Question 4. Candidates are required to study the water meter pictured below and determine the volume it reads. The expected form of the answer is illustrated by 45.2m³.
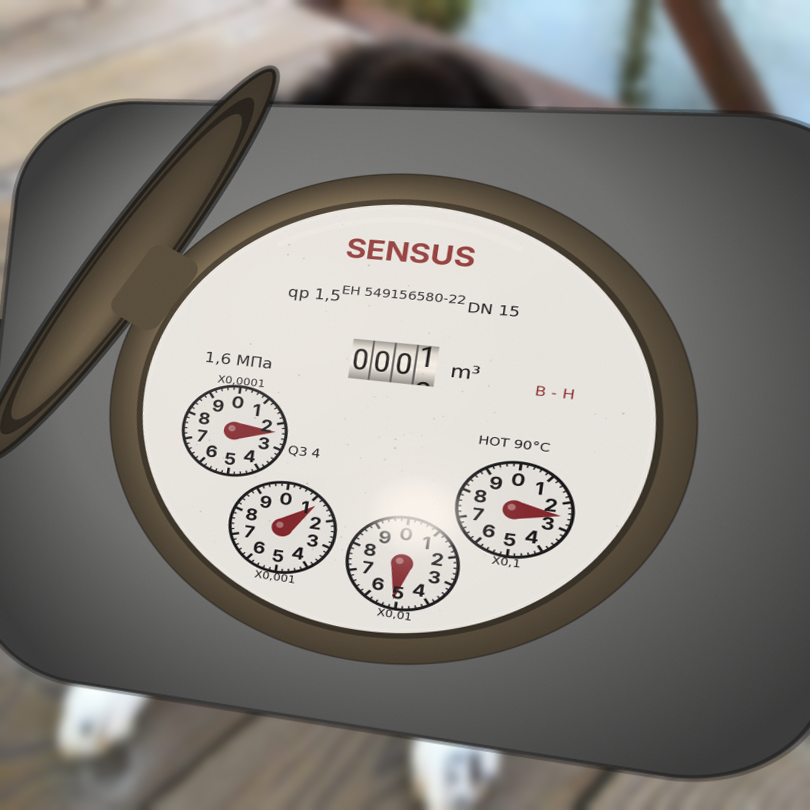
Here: 1.2512m³
